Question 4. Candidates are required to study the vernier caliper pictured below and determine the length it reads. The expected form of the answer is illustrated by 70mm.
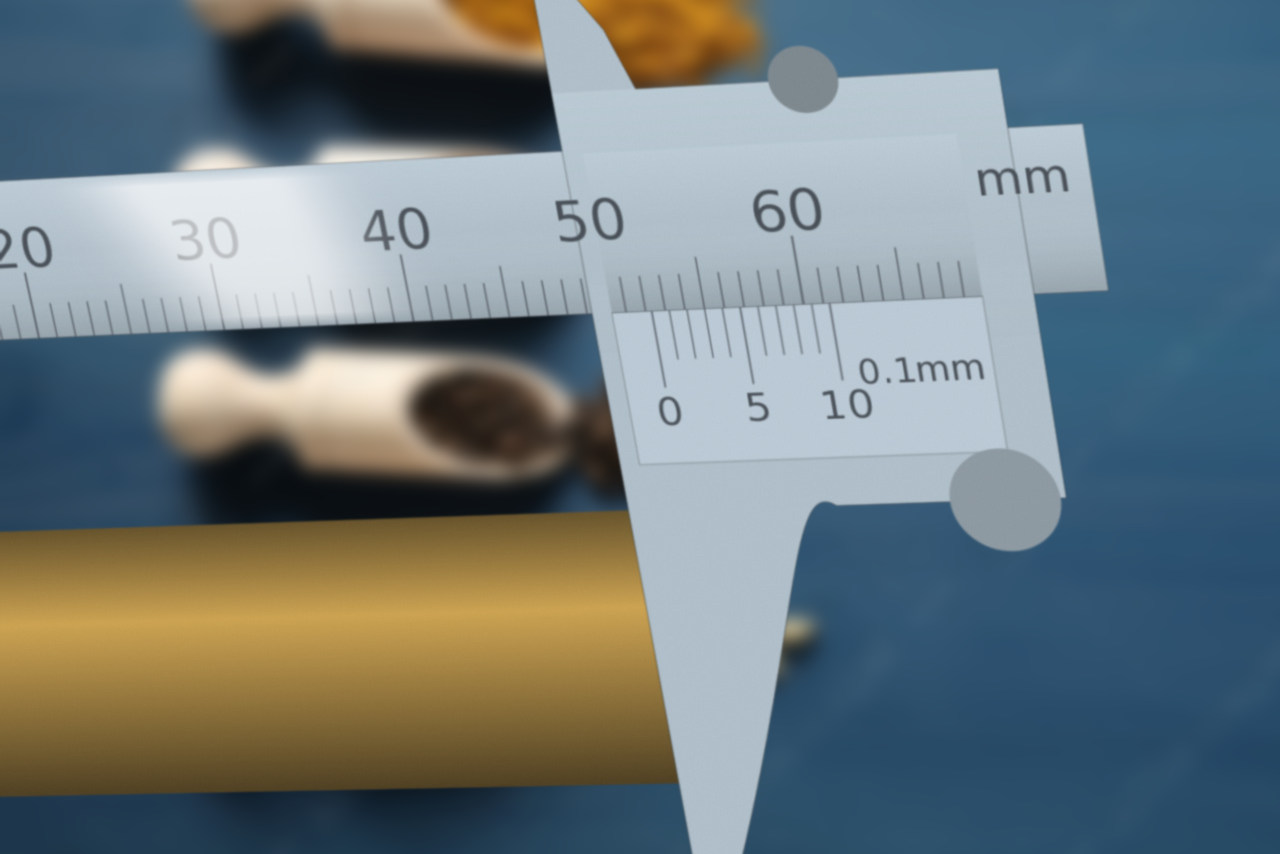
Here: 52.3mm
